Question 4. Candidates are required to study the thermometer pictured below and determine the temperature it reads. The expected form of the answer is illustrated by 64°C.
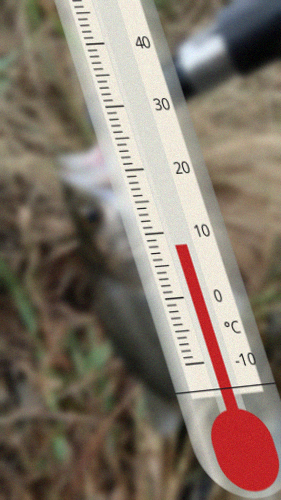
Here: 8°C
